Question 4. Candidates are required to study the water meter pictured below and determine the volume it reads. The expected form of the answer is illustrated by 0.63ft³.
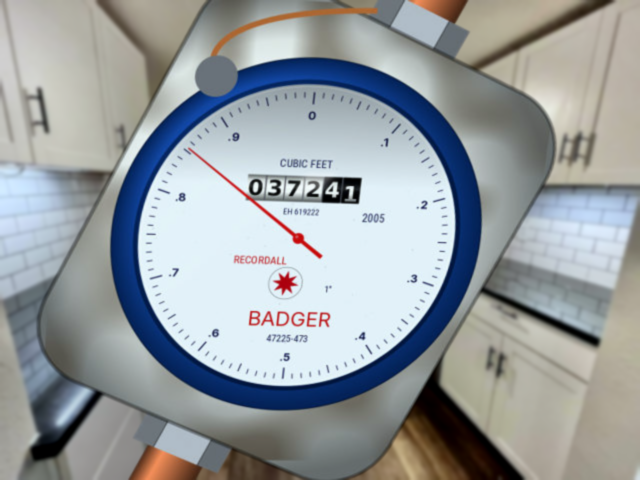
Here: 37240.85ft³
